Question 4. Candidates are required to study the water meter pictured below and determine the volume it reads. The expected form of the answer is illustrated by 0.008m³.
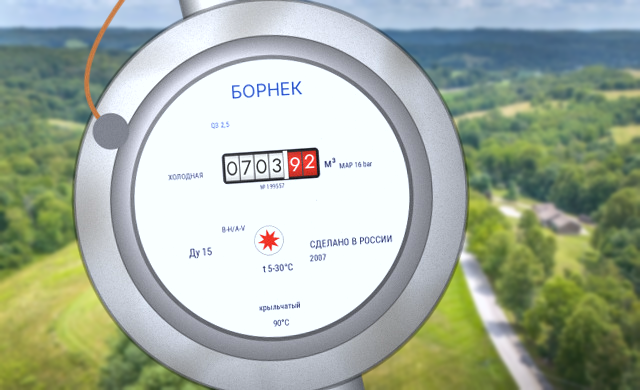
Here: 703.92m³
